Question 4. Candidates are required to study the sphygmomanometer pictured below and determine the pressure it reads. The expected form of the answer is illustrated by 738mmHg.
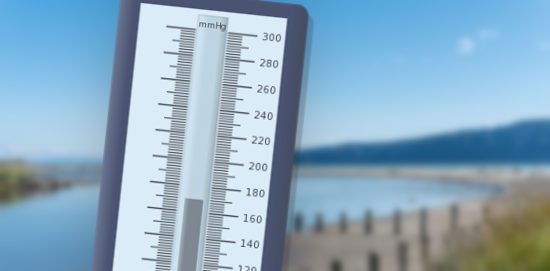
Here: 170mmHg
